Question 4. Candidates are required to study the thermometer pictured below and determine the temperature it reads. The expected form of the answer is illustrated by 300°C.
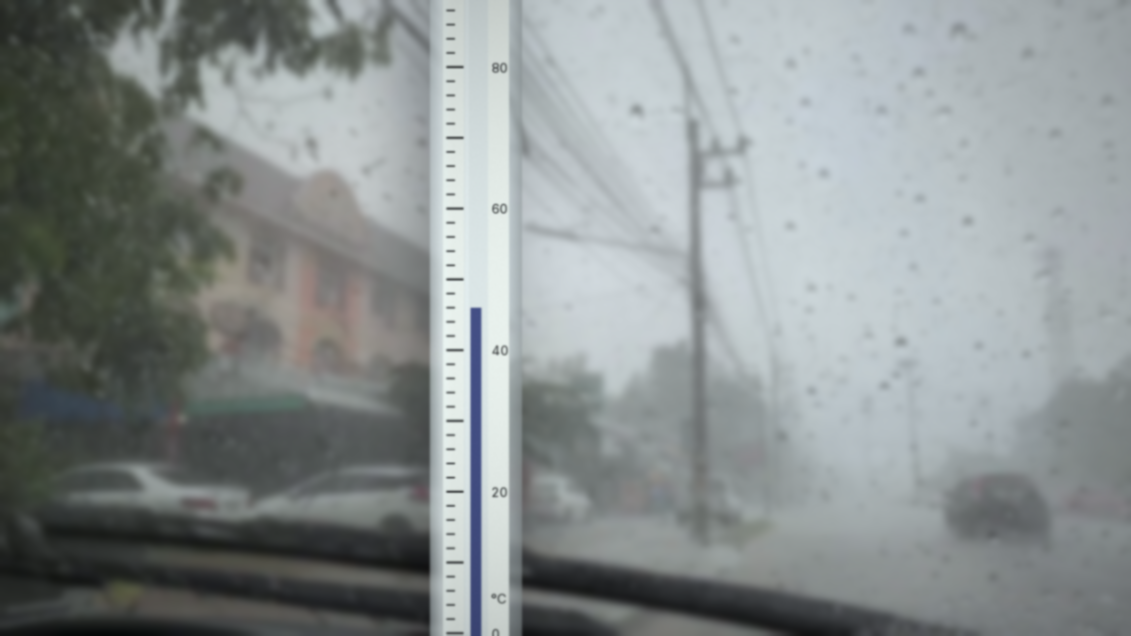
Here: 46°C
